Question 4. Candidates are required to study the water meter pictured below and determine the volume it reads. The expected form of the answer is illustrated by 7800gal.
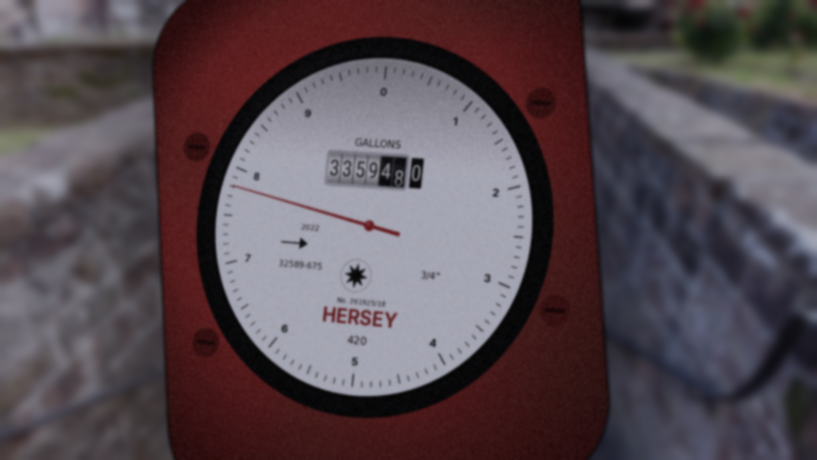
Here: 3359477.8gal
